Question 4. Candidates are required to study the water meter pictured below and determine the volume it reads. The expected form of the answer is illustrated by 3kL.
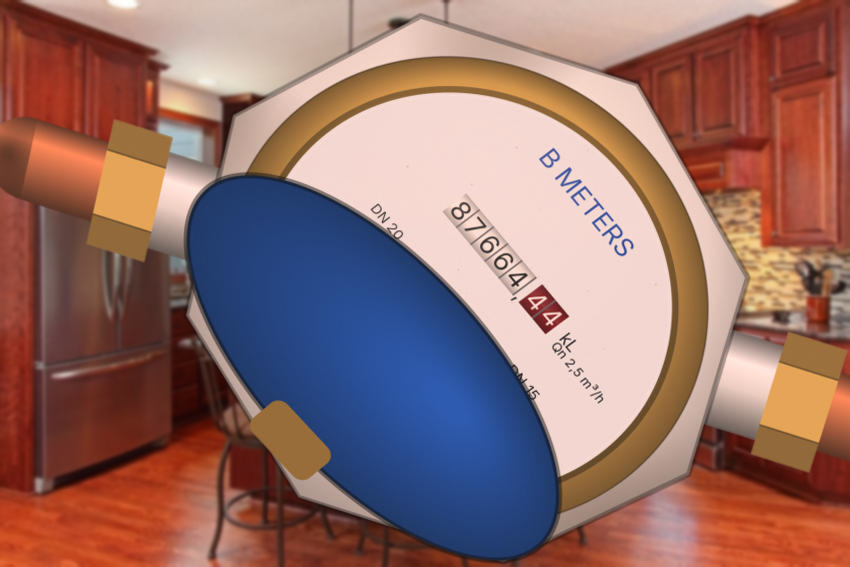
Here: 87664.44kL
